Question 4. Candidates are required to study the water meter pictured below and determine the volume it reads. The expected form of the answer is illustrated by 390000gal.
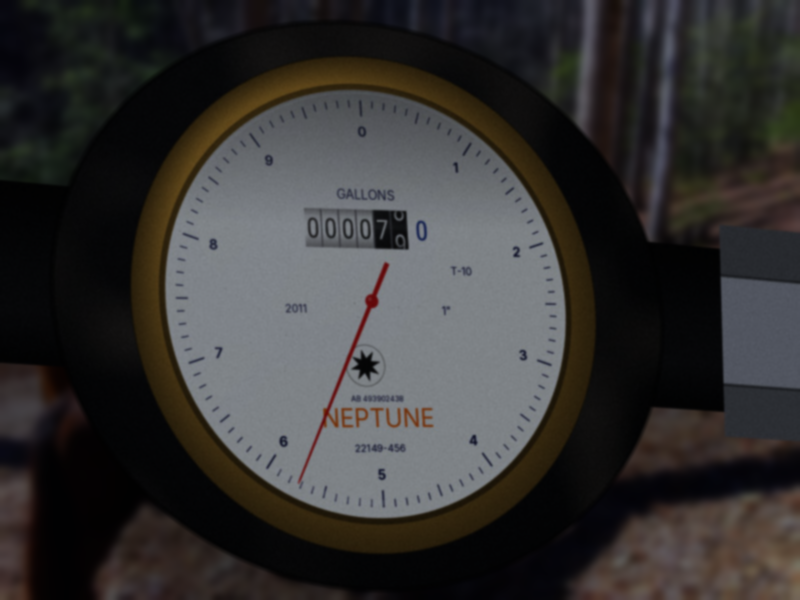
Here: 785.7gal
